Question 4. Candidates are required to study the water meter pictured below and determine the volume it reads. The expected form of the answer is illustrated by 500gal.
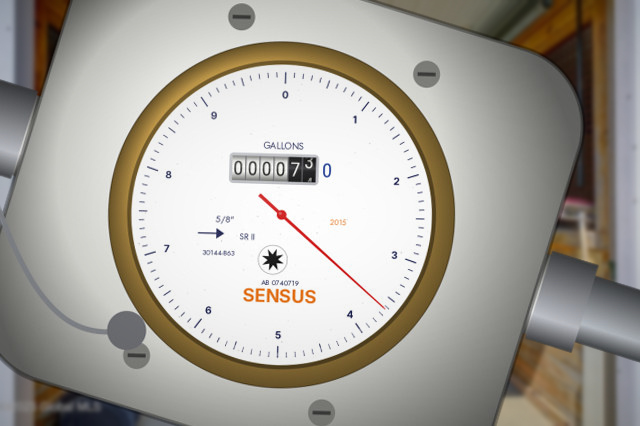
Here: 733.6gal
